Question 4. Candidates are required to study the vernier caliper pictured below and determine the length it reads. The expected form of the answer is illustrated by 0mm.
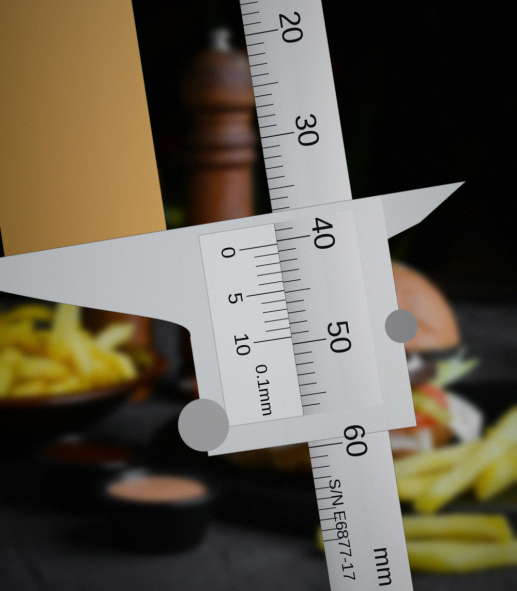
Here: 40.3mm
